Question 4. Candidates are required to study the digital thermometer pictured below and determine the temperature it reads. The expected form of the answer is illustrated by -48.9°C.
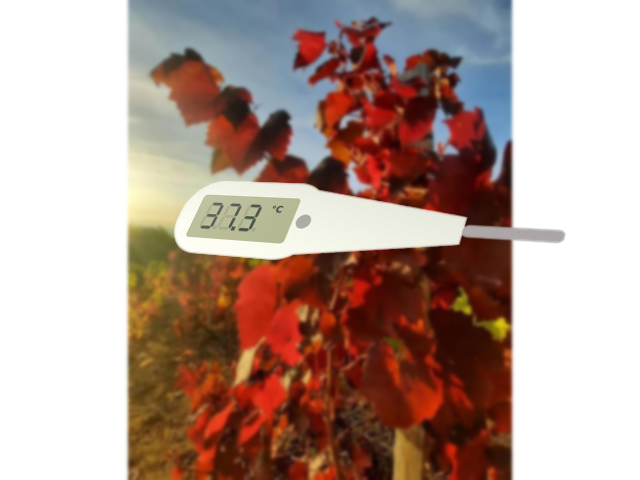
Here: 37.3°C
